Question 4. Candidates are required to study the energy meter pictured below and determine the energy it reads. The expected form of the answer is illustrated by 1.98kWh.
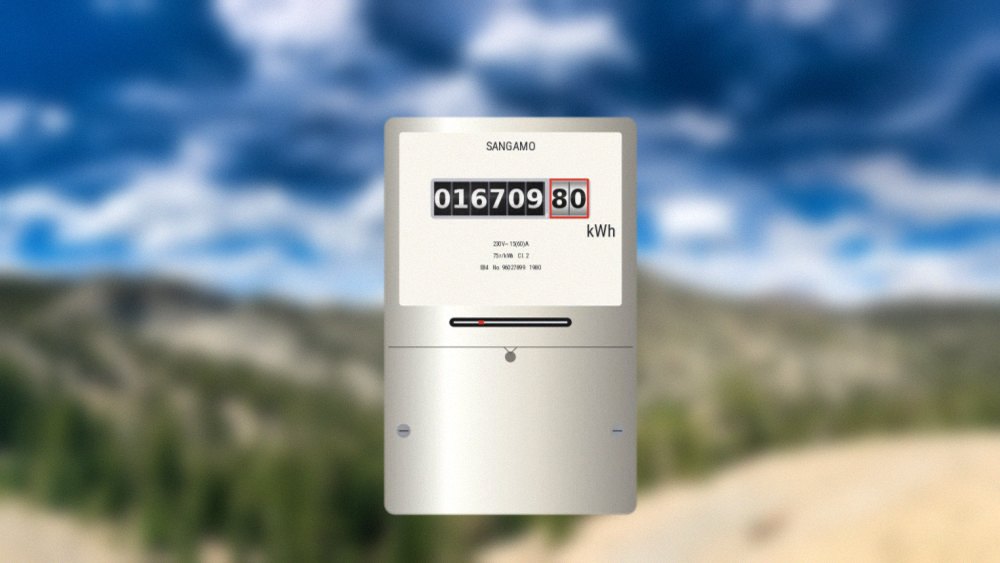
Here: 16709.80kWh
